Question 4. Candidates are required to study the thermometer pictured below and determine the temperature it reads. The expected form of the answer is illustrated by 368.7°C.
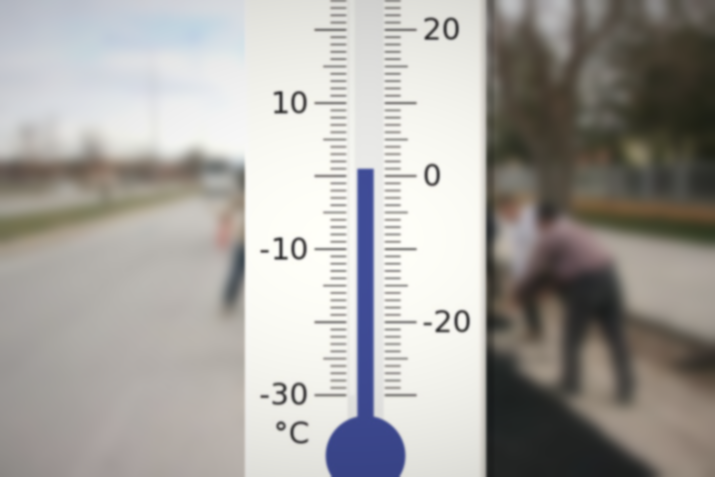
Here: 1°C
